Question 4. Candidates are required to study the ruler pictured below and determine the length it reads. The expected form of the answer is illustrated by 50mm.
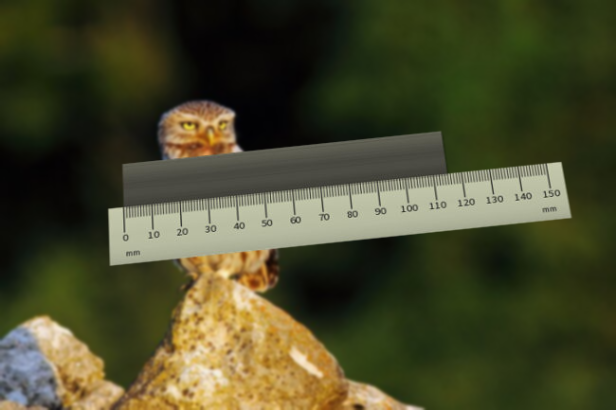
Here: 115mm
